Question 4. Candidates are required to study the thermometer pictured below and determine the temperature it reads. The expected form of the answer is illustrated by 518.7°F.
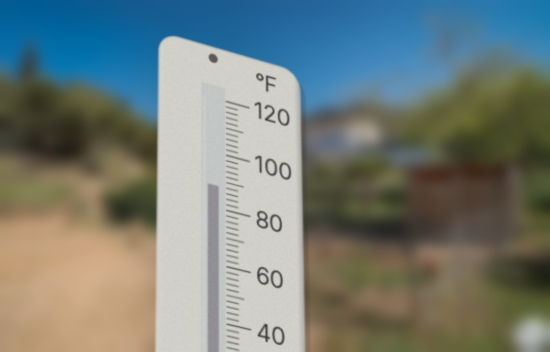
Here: 88°F
